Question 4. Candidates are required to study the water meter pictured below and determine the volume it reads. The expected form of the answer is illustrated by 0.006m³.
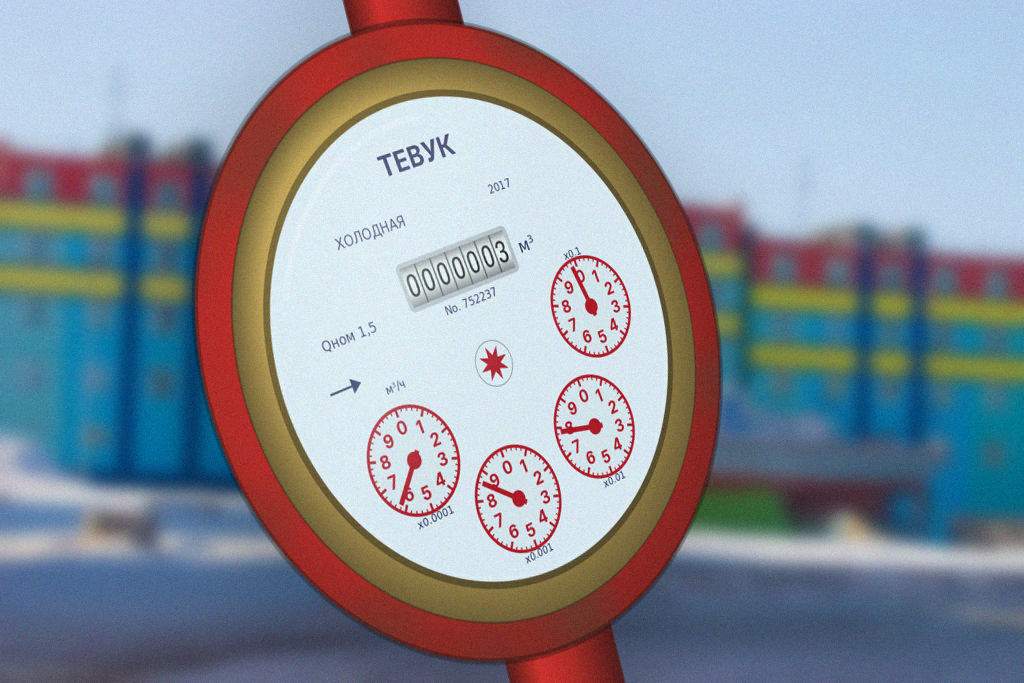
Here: 2.9786m³
